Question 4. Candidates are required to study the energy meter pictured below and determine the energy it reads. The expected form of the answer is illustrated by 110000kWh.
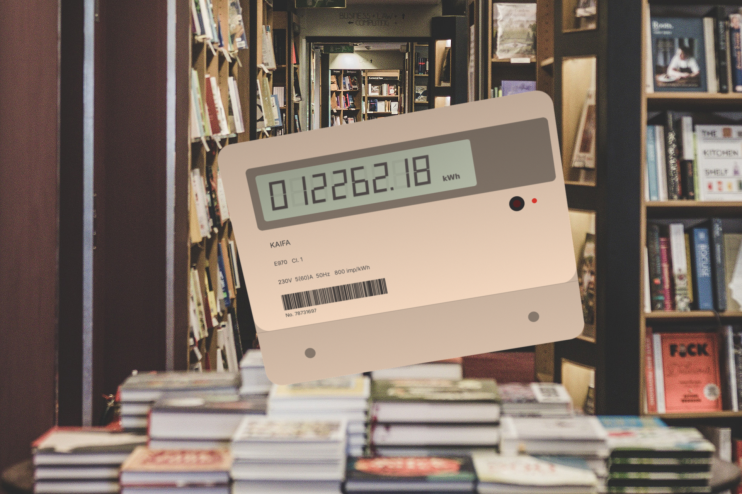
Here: 12262.18kWh
